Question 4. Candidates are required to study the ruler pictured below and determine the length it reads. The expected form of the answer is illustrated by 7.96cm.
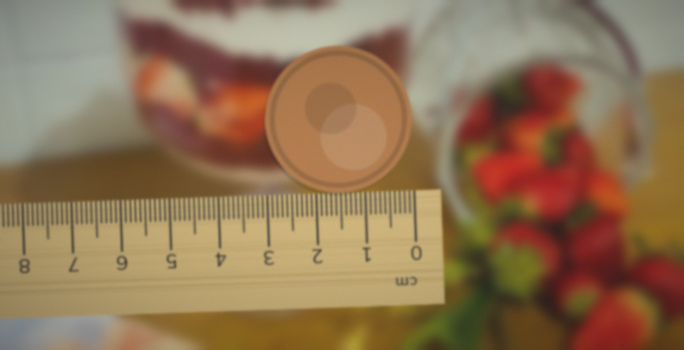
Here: 3cm
